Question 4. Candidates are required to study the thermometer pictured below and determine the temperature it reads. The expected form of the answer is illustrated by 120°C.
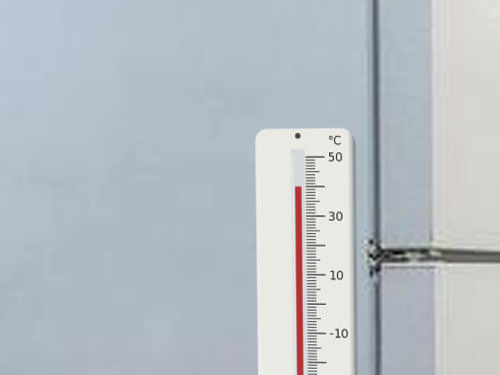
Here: 40°C
